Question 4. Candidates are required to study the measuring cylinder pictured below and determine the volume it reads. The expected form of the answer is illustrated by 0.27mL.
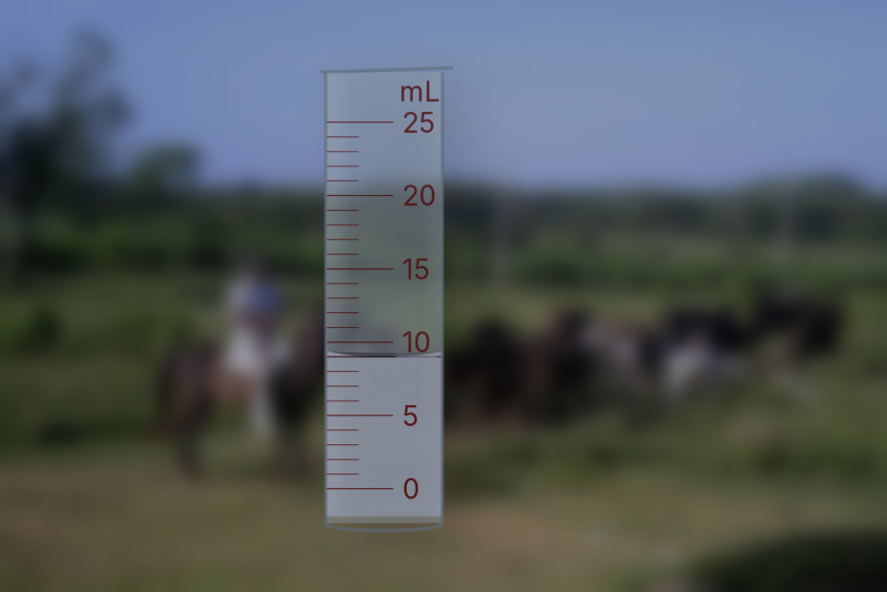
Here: 9mL
